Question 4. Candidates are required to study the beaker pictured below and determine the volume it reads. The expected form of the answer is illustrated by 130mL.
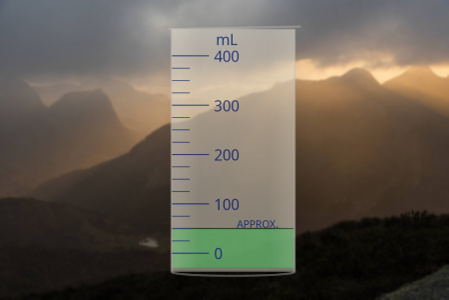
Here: 50mL
